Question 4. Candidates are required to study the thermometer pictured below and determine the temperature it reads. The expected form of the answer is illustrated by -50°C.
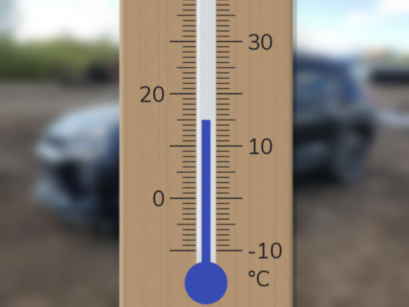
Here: 15°C
